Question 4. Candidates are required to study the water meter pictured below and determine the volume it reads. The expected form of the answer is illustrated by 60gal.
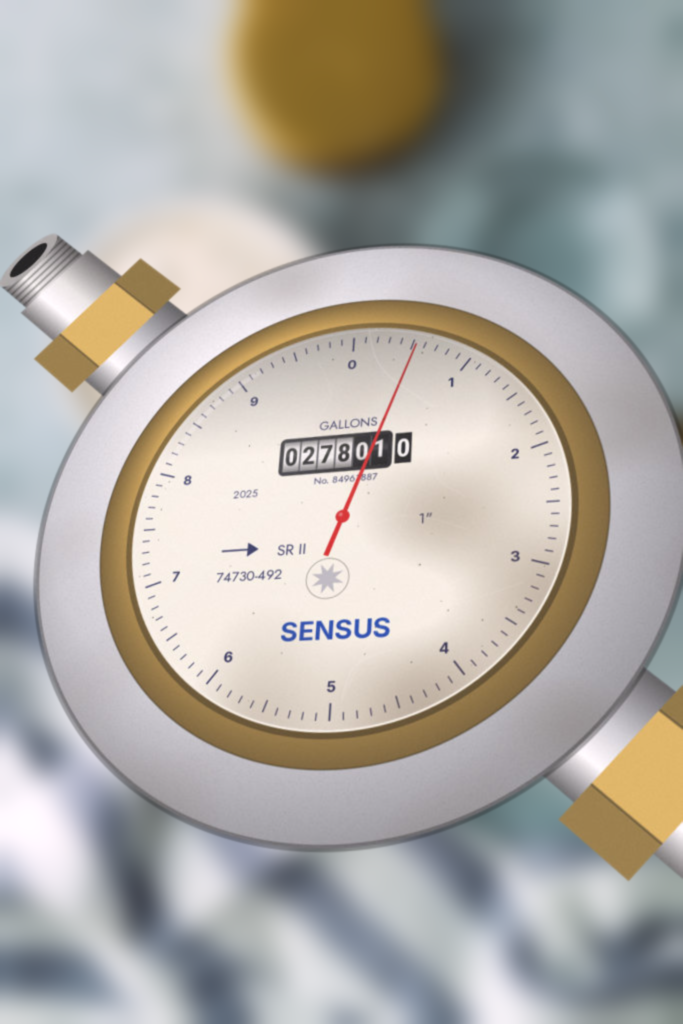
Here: 278010.5gal
